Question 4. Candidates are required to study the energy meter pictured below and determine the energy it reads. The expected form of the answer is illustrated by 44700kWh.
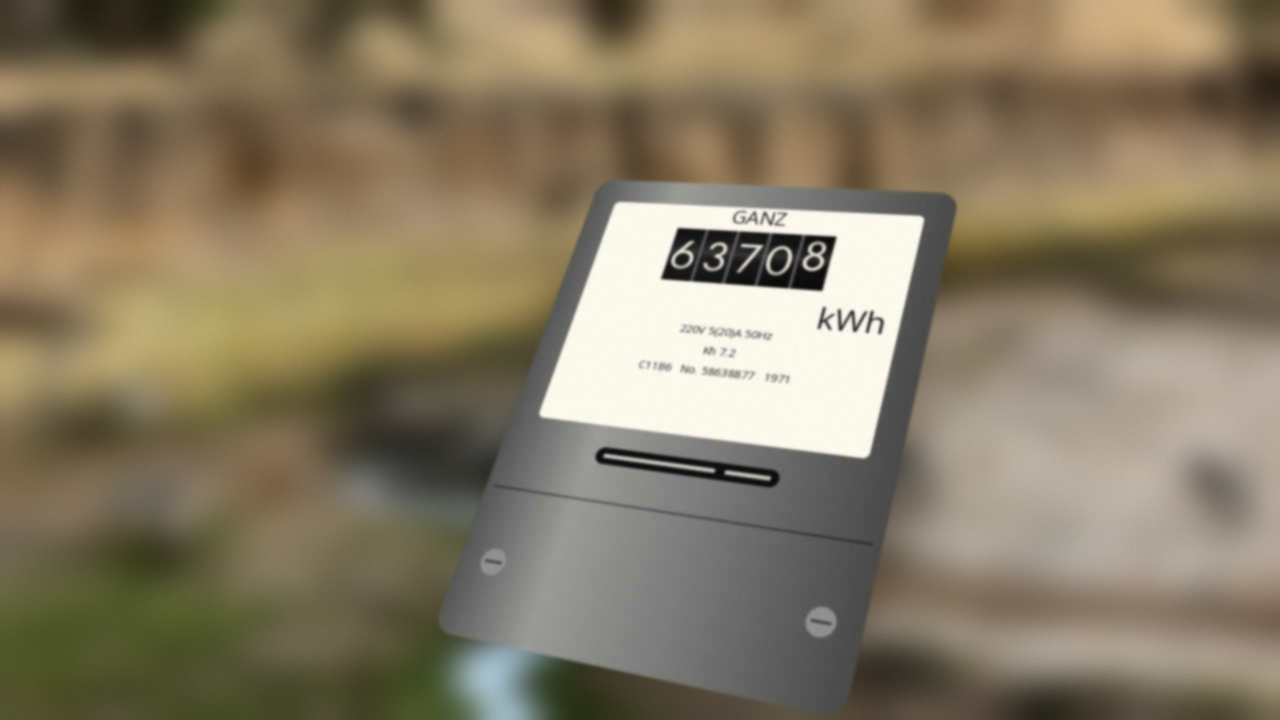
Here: 63708kWh
